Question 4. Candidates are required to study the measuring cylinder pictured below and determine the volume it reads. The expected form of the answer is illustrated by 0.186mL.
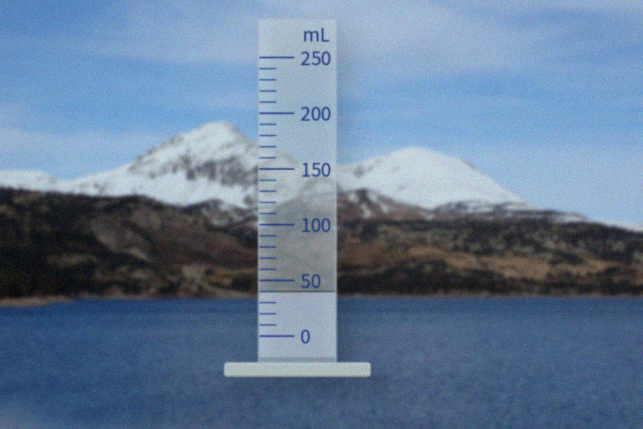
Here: 40mL
